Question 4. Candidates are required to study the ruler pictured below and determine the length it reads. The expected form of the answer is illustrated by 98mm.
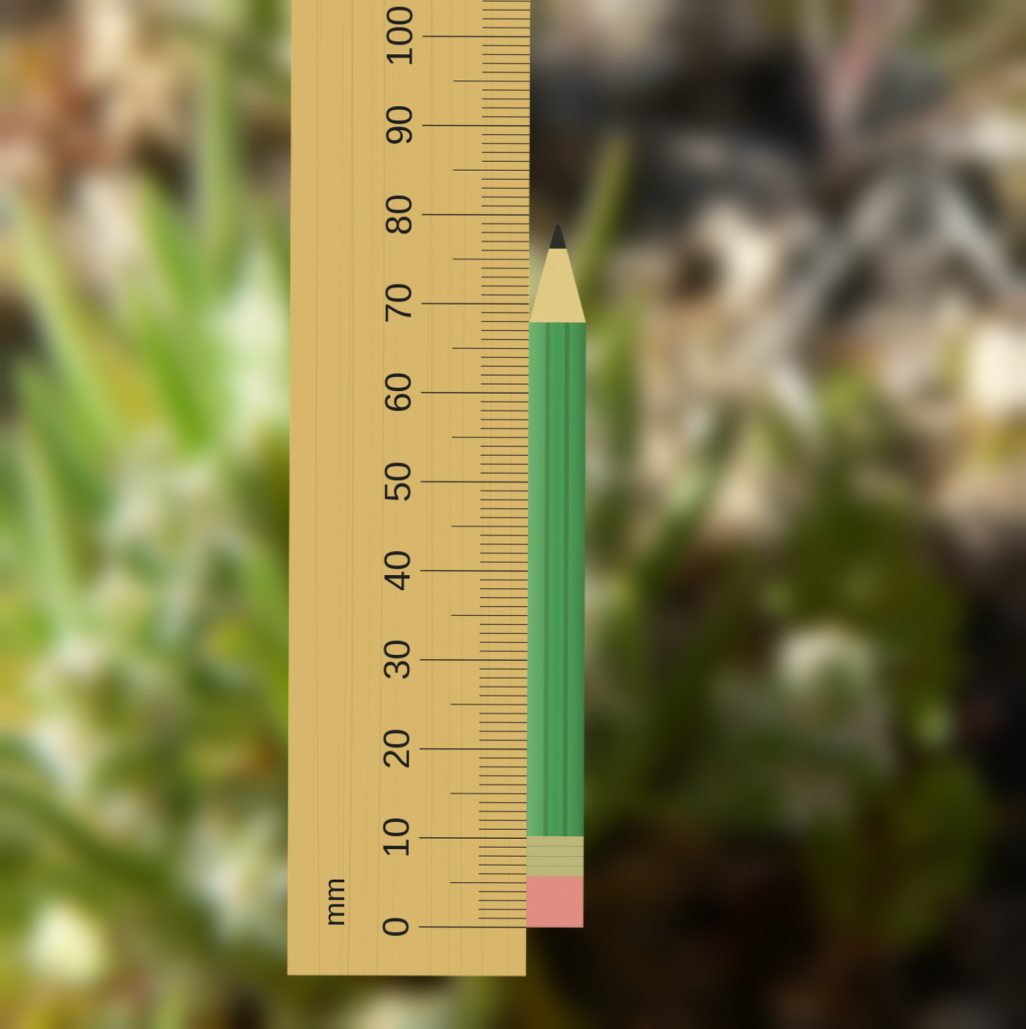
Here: 79mm
